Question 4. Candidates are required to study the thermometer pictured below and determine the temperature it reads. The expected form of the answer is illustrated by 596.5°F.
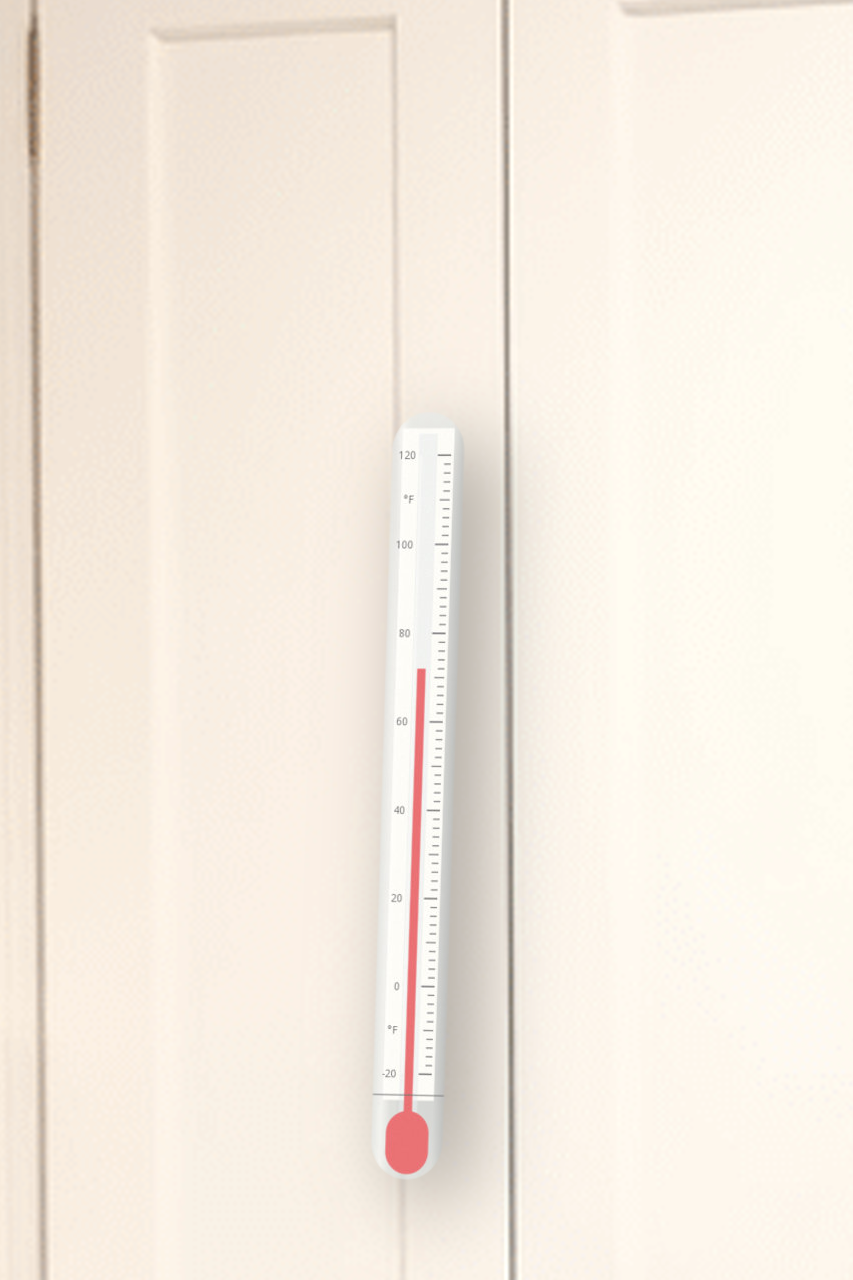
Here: 72°F
